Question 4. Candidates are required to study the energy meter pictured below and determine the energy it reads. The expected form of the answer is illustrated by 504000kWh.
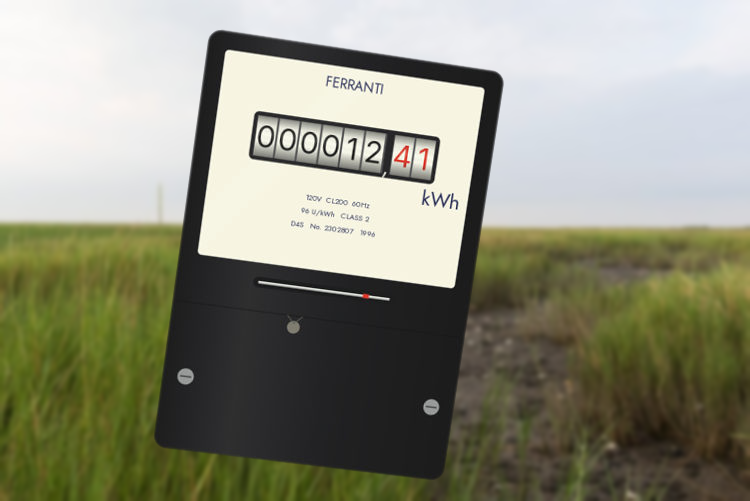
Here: 12.41kWh
